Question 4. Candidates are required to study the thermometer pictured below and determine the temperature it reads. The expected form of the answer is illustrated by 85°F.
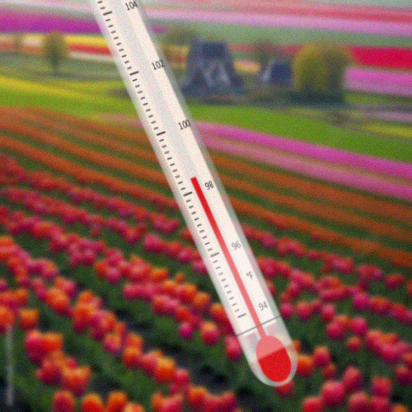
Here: 98.4°F
